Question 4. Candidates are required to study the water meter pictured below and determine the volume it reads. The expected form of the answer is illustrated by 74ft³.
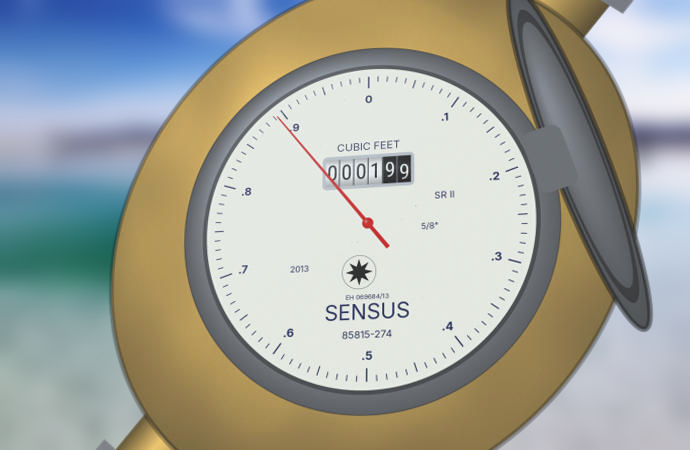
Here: 198.89ft³
